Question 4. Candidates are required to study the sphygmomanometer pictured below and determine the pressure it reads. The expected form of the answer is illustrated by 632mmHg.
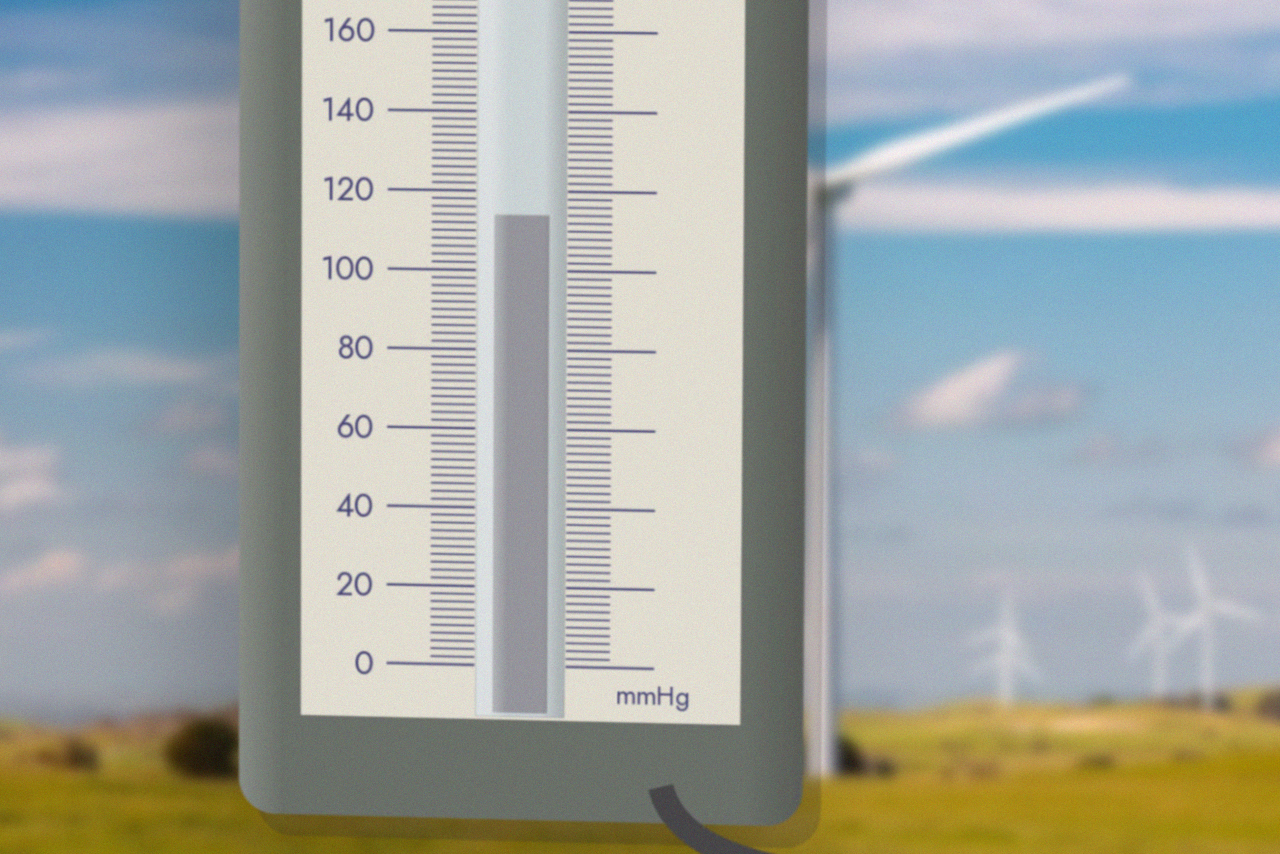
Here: 114mmHg
